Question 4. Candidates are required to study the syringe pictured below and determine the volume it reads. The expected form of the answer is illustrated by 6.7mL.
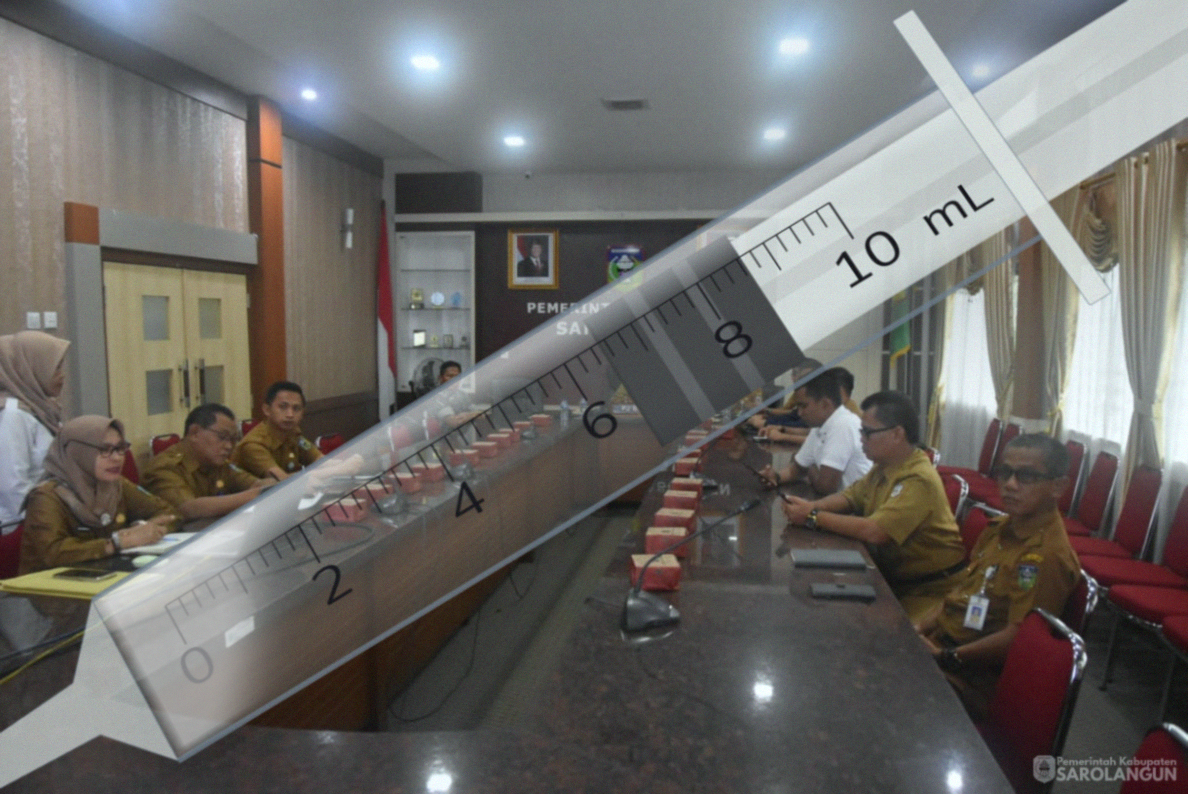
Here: 6.5mL
